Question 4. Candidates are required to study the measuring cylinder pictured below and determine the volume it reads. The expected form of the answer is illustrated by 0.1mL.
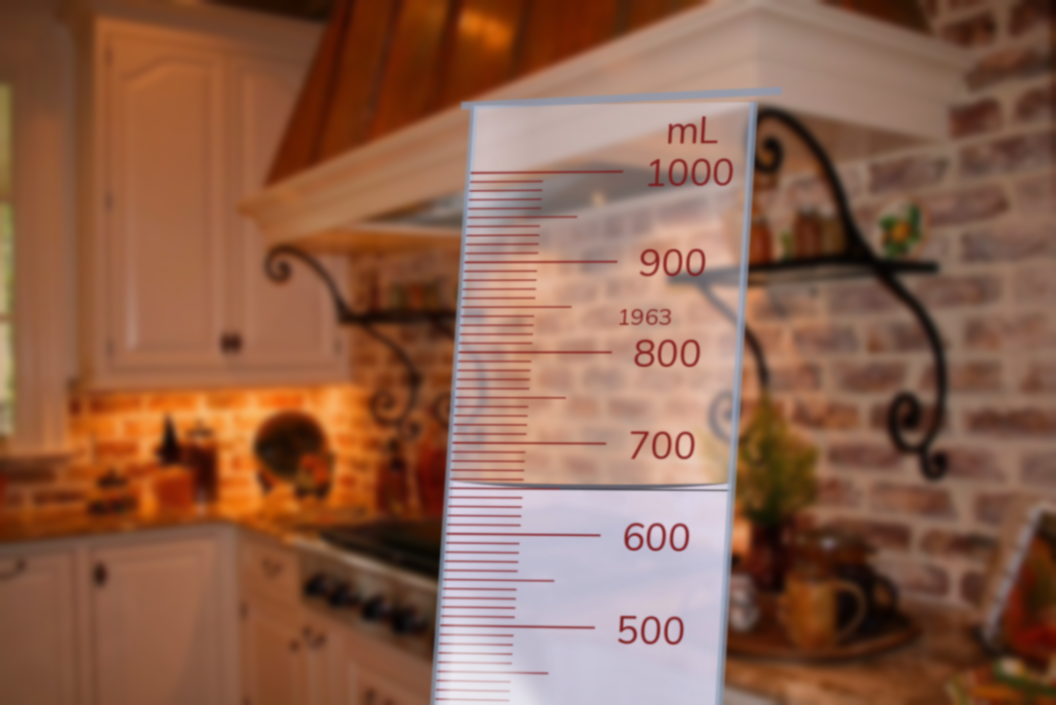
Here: 650mL
